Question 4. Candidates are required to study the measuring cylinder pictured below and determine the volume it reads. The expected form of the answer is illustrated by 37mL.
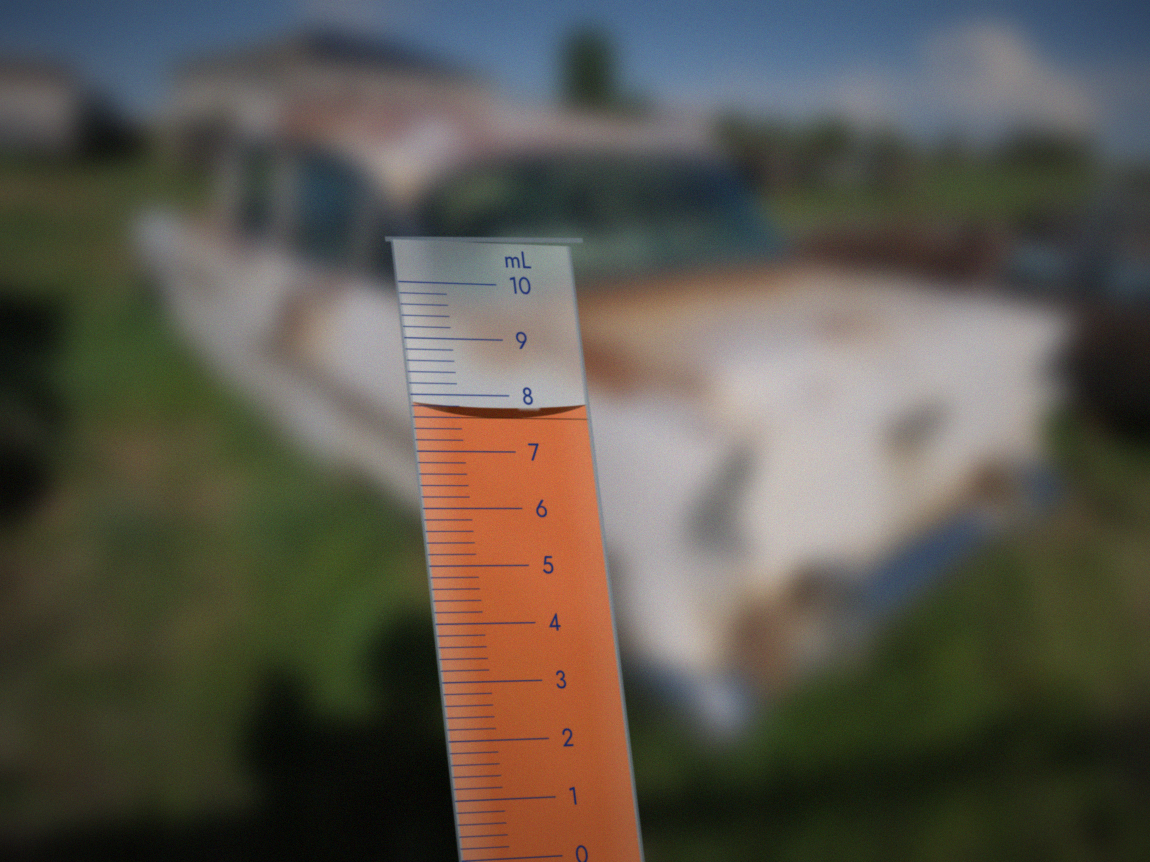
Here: 7.6mL
